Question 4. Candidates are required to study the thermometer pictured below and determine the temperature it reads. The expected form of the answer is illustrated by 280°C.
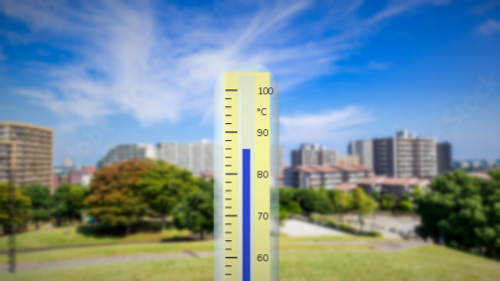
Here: 86°C
